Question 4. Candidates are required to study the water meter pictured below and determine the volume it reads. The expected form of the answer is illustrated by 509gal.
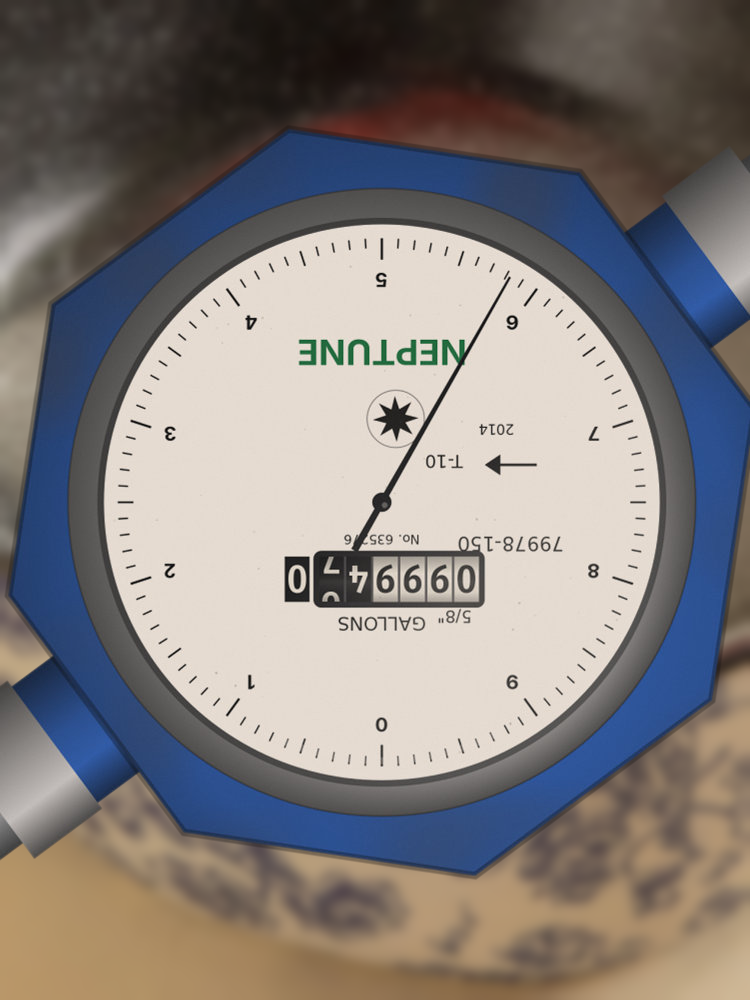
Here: 999465.8gal
